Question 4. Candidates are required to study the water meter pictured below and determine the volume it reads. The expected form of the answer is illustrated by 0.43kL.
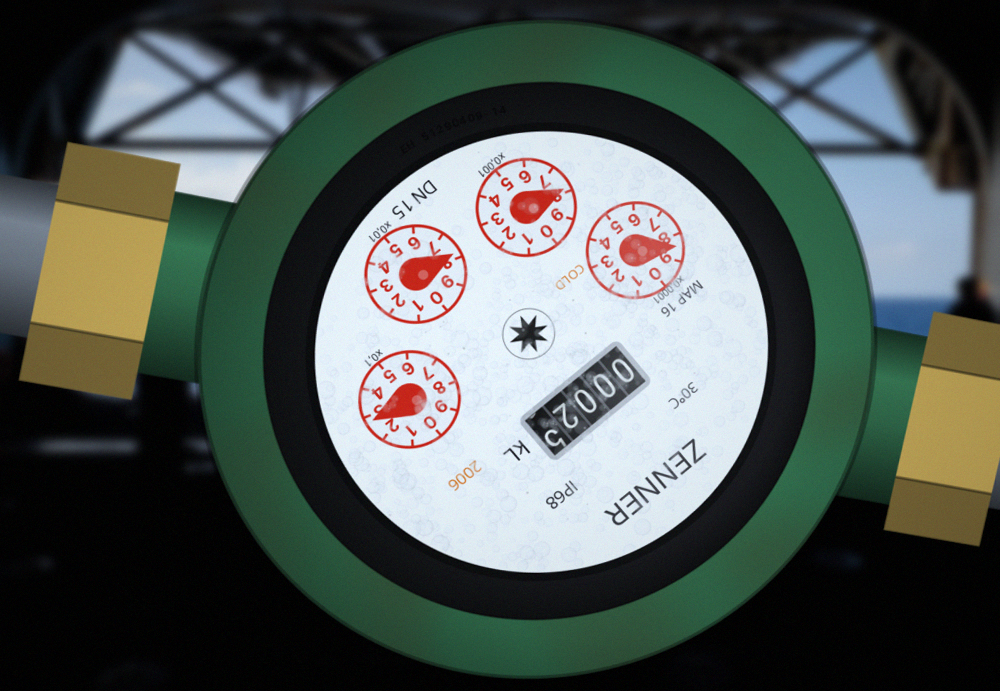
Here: 25.2778kL
